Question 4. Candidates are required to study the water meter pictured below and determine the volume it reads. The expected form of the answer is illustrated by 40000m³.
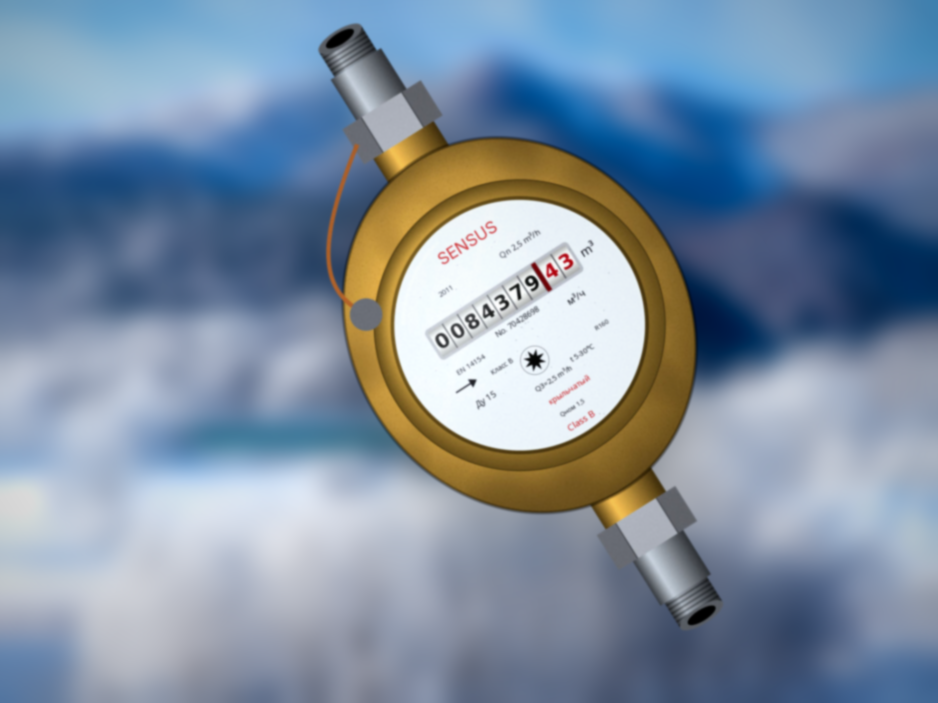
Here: 84379.43m³
